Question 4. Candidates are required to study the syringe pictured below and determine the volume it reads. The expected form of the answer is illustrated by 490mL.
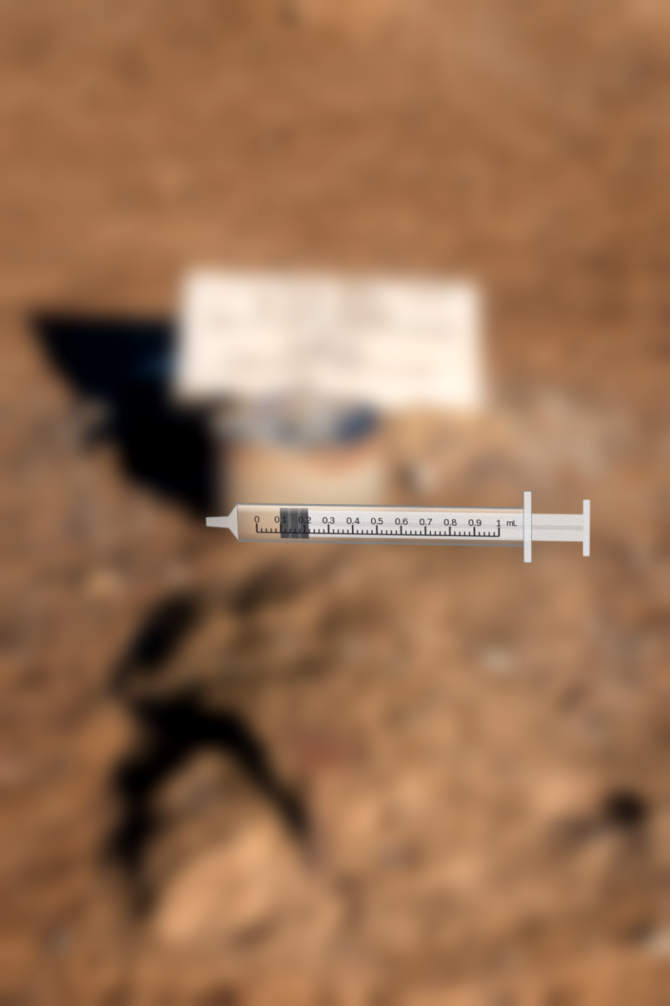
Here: 0.1mL
